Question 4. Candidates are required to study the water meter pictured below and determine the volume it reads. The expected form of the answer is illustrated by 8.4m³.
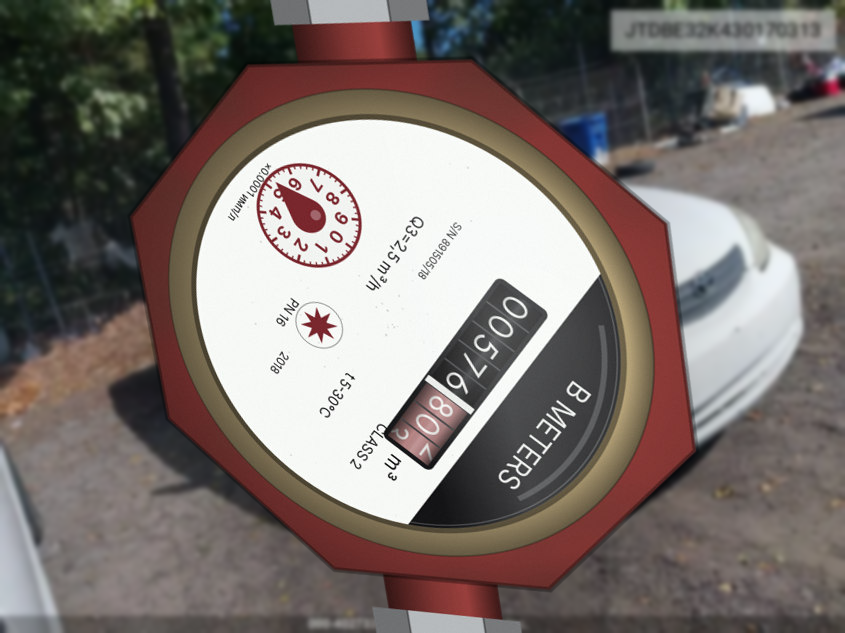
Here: 576.8025m³
